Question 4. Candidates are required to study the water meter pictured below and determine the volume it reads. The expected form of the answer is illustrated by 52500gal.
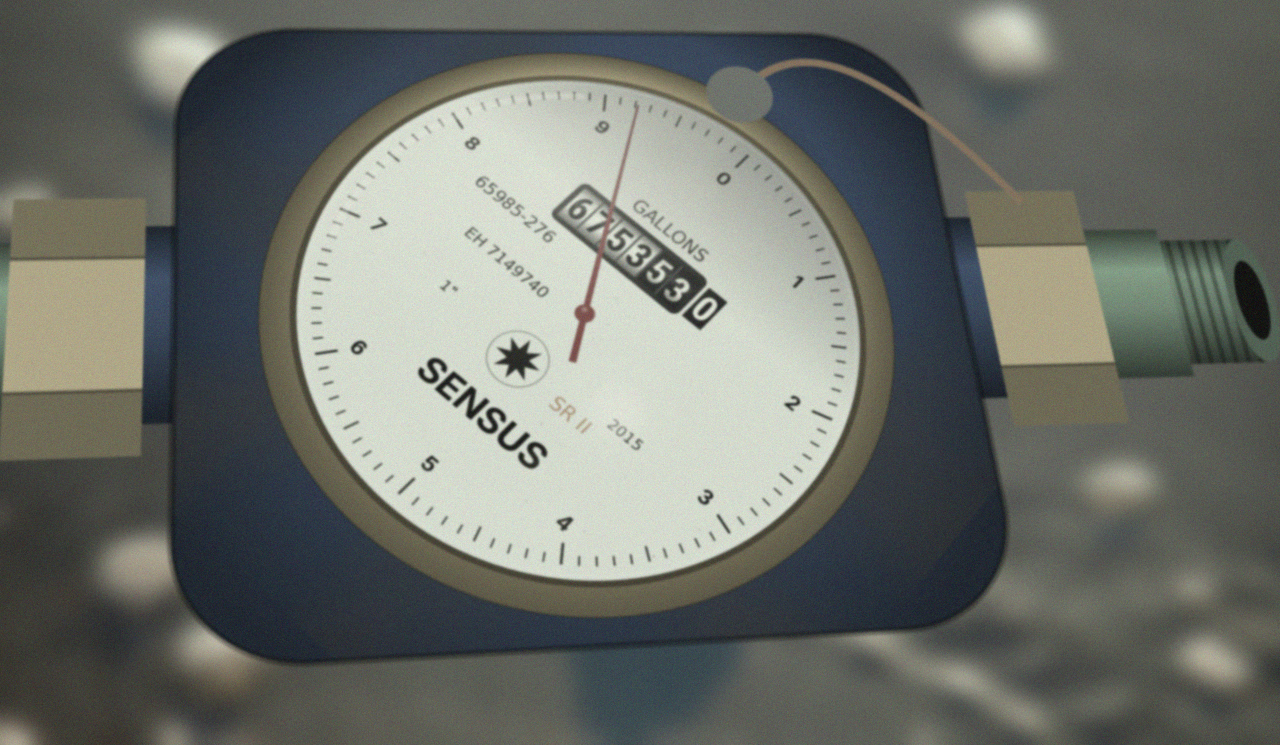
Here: 6753529.2gal
